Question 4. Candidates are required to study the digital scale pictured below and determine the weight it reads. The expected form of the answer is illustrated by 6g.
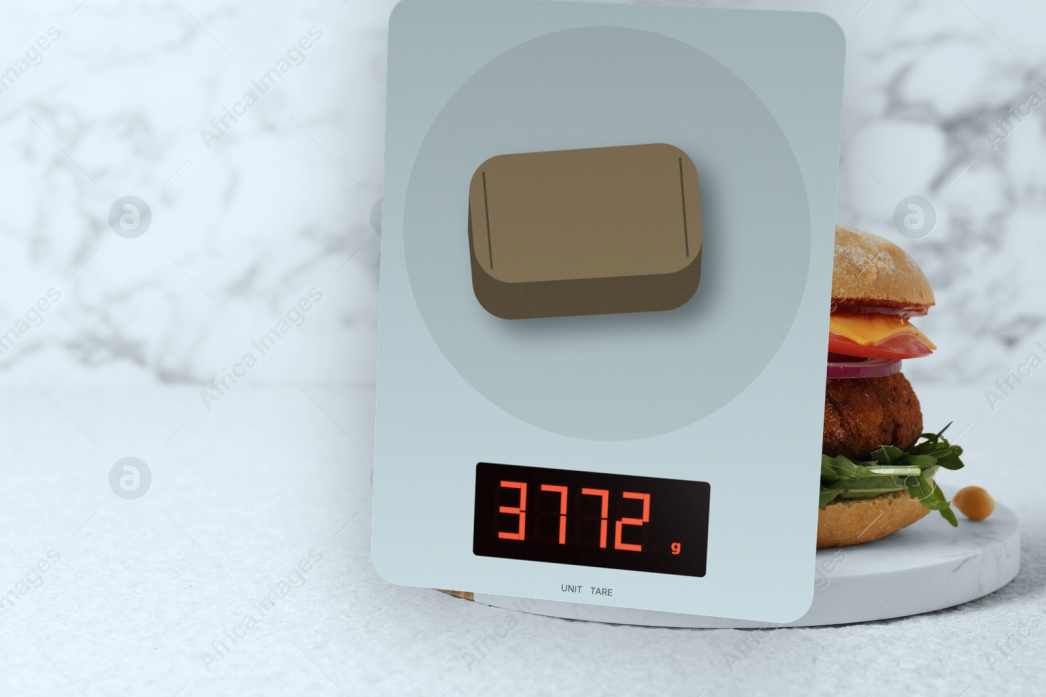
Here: 3772g
